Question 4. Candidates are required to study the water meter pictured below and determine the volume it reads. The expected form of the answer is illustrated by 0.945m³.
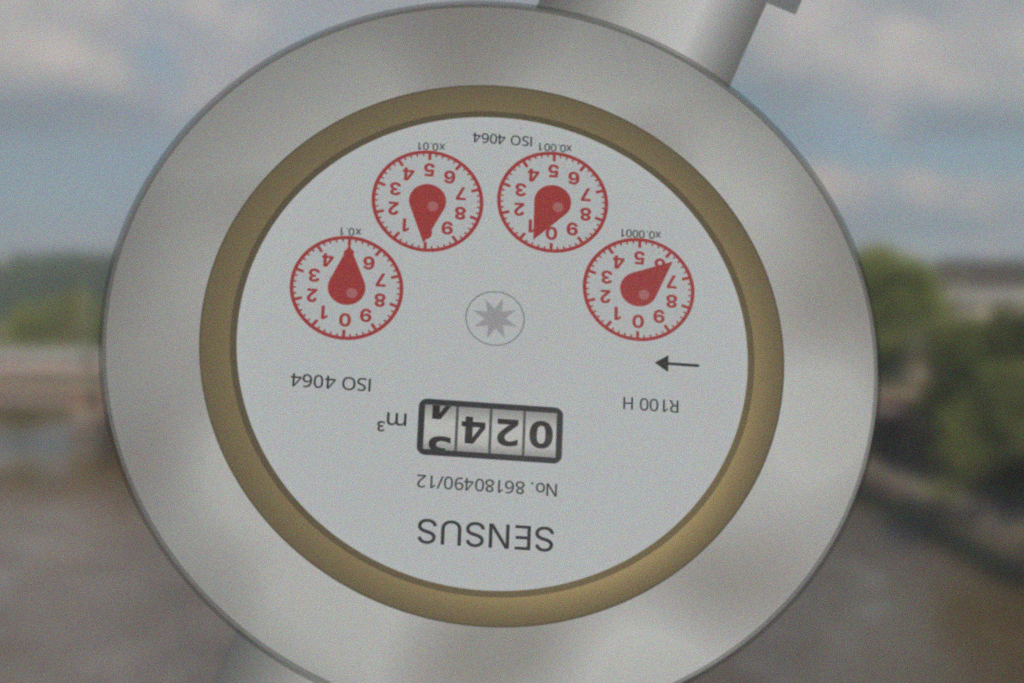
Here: 243.5006m³
